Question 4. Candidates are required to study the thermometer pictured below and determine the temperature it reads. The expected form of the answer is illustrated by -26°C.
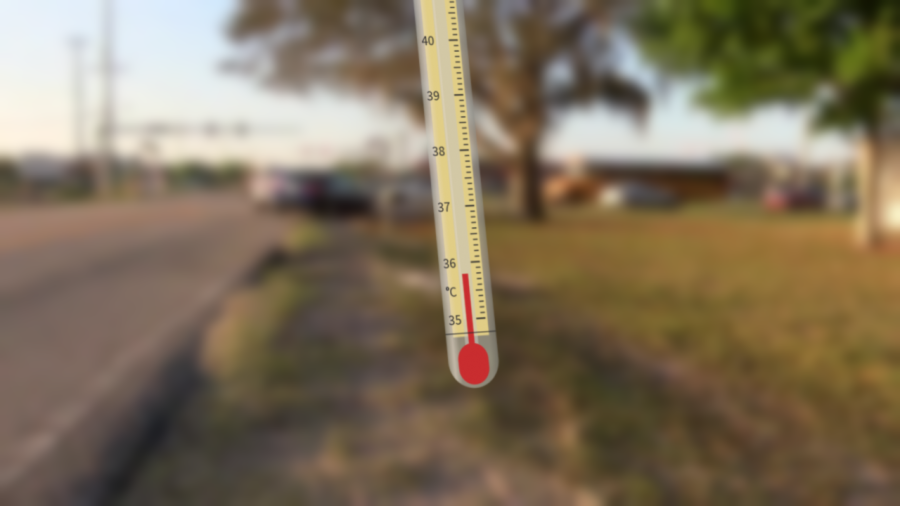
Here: 35.8°C
